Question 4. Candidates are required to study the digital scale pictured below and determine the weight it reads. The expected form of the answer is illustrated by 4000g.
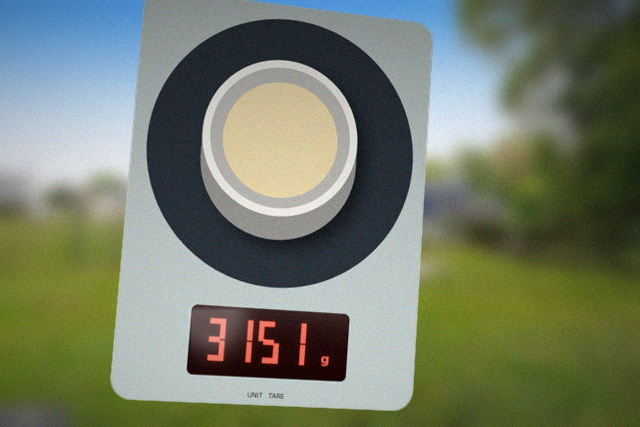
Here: 3151g
